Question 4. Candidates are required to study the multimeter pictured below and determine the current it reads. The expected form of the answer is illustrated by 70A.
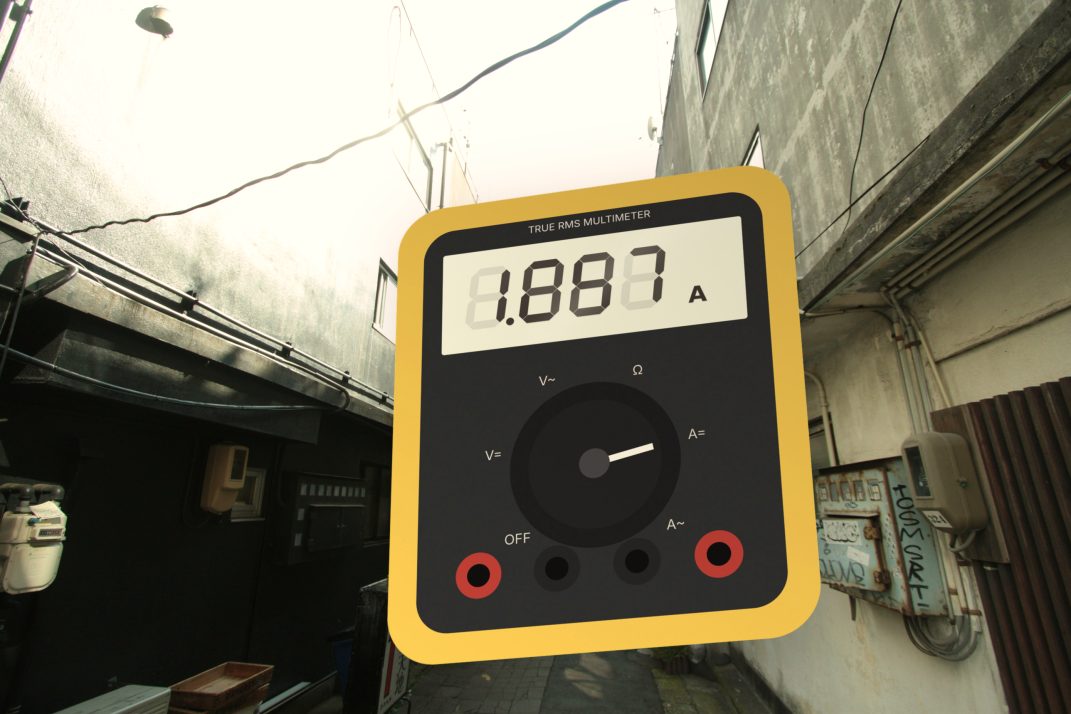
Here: 1.887A
